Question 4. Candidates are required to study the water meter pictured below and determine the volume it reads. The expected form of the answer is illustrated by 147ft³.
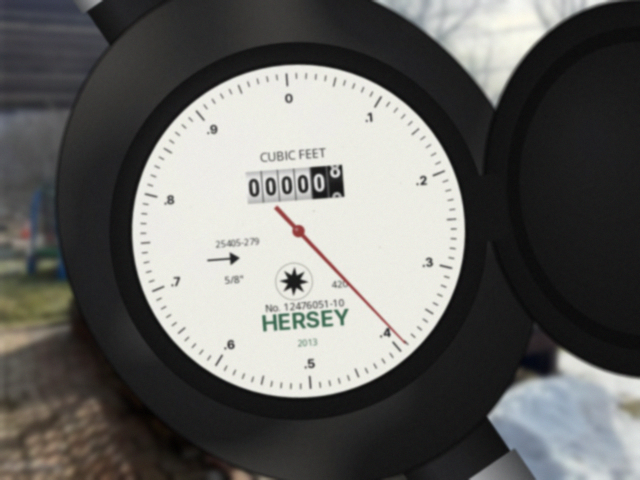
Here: 8.39ft³
